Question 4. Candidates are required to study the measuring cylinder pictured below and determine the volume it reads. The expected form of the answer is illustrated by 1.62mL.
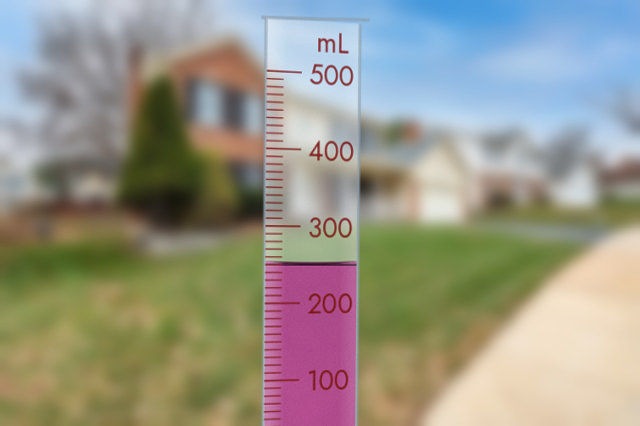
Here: 250mL
